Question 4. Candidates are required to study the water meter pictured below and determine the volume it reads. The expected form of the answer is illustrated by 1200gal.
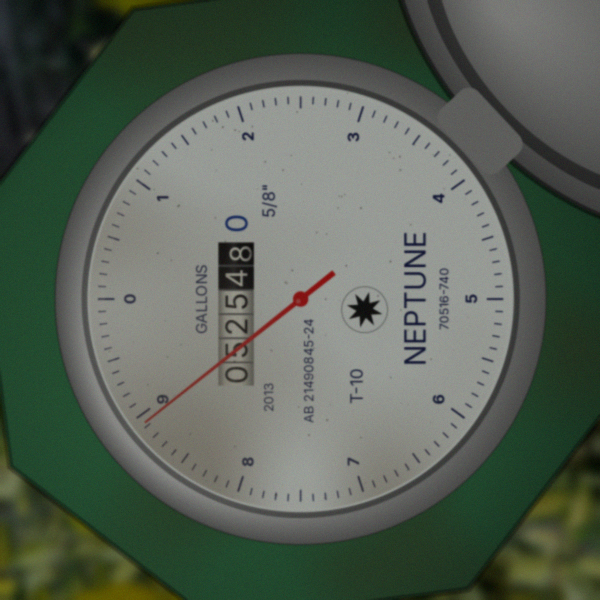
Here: 525478.9gal
